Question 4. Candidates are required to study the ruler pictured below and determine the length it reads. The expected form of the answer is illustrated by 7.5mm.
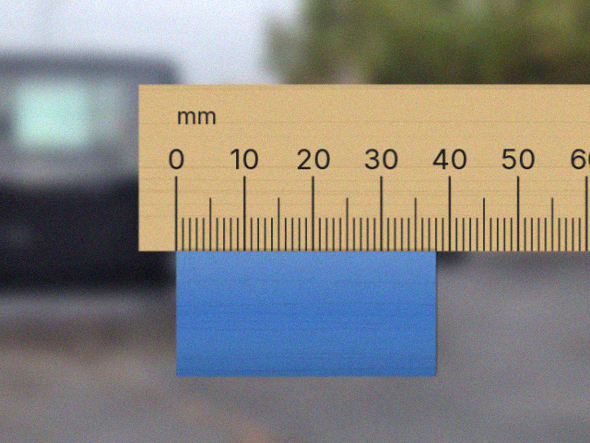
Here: 38mm
